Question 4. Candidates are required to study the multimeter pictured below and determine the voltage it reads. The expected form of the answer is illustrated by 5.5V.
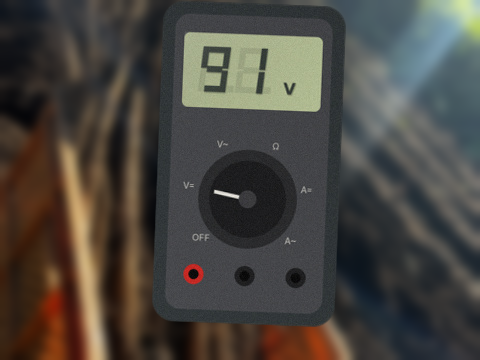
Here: 91V
